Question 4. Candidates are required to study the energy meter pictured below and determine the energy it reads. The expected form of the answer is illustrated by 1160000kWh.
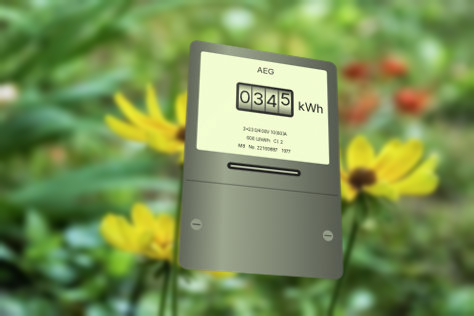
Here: 345kWh
